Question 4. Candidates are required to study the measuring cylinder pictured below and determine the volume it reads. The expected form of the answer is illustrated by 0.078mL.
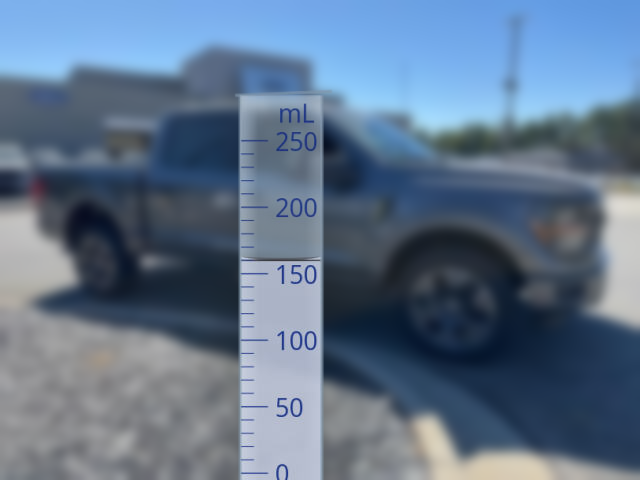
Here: 160mL
